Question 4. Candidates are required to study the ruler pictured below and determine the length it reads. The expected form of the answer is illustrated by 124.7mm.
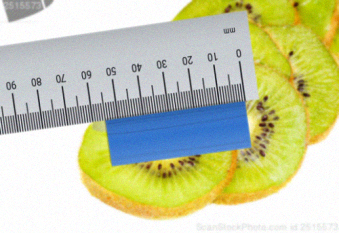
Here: 55mm
